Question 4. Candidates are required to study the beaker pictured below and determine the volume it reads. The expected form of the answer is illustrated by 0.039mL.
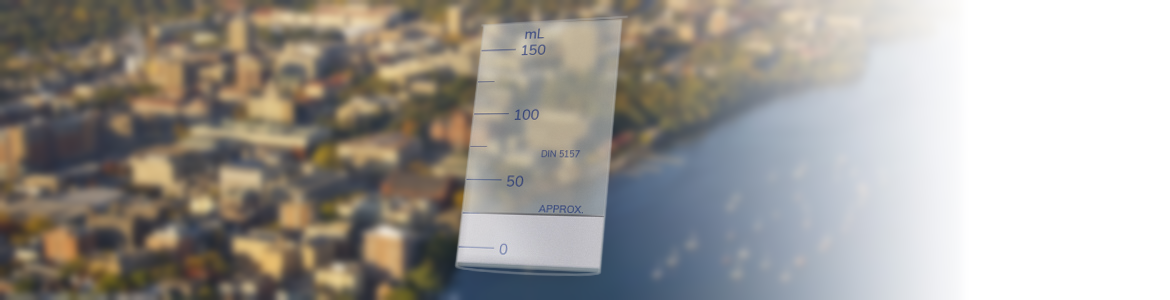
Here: 25mL
